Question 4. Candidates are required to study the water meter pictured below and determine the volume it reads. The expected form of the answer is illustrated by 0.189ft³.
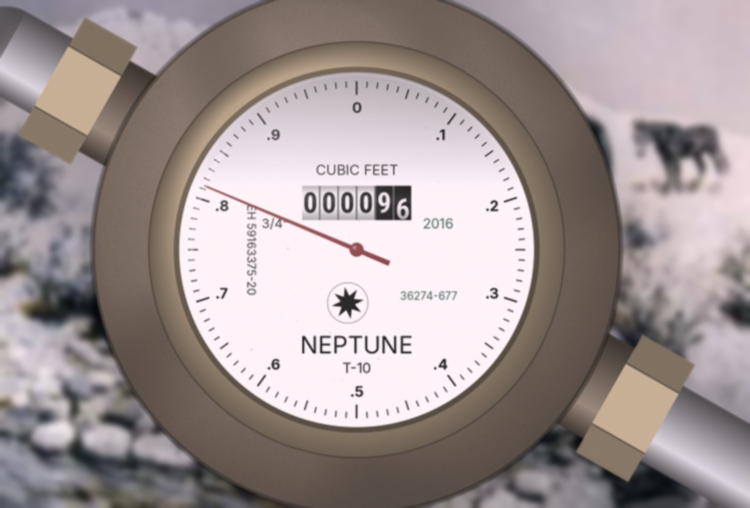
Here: 95.81ft³
